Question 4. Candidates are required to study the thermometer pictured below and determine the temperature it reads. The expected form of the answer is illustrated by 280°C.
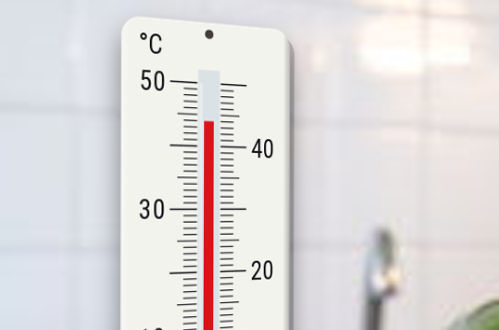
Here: 44°C
